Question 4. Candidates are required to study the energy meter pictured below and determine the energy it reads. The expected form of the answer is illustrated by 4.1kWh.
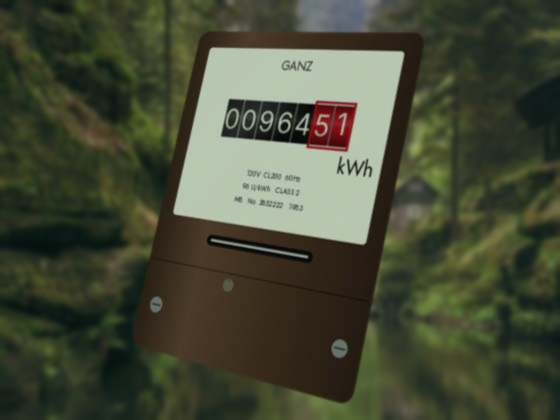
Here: 964.51kWh
